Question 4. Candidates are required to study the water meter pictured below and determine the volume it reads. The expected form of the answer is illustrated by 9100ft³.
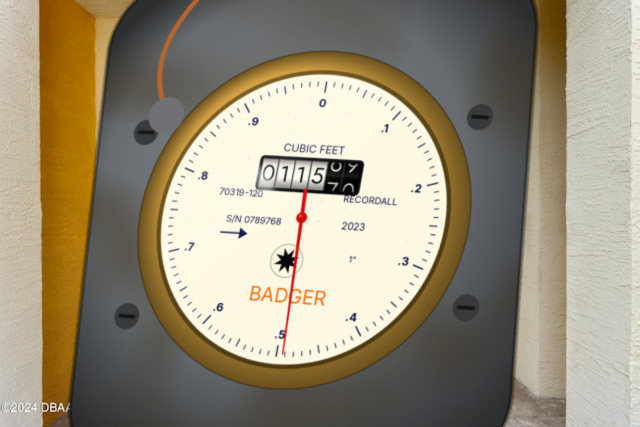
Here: 11569.49ft³
